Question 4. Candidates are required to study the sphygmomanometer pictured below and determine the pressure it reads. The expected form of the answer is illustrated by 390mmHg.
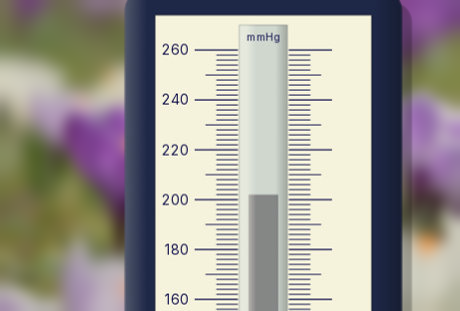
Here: 202mmHg
